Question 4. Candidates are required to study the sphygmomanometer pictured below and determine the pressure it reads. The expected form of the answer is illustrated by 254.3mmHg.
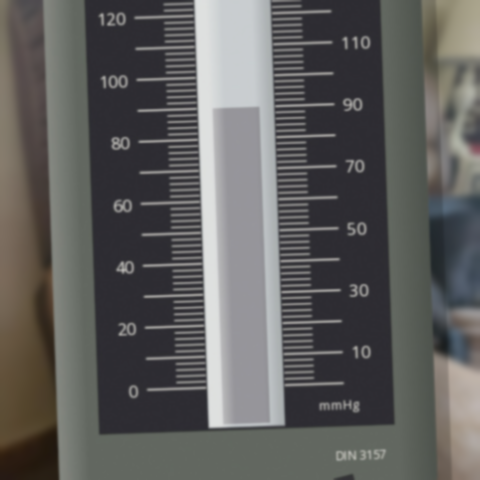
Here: 90mmHg
